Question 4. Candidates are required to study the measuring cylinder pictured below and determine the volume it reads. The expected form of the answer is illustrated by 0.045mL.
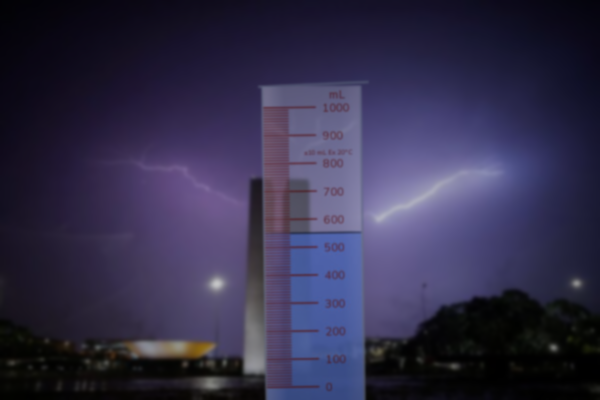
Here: 550mL
